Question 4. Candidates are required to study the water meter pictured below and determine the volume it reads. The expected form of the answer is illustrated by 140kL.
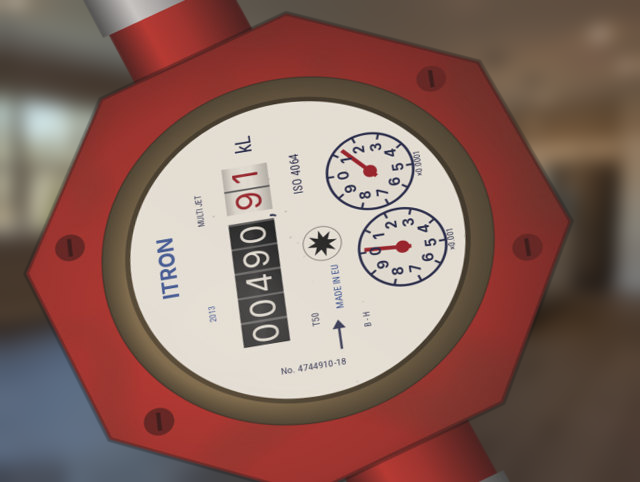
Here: 490.9101kL
